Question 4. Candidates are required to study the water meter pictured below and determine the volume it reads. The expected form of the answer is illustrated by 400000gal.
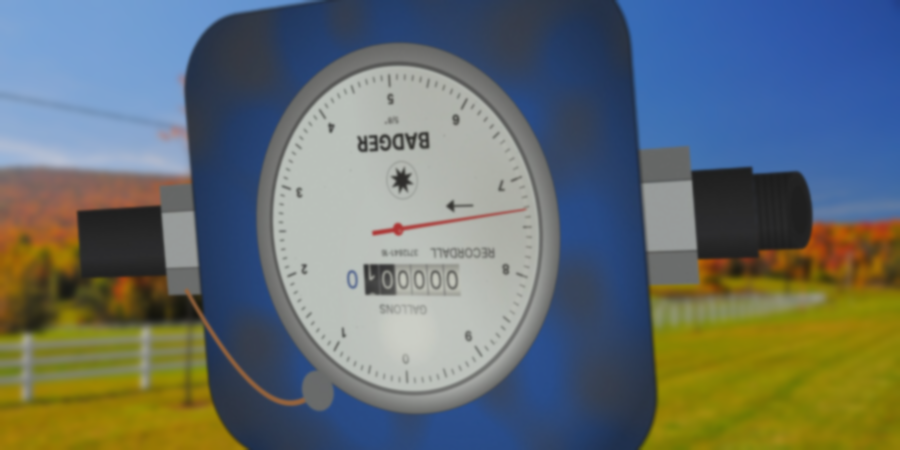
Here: 7.3gal
